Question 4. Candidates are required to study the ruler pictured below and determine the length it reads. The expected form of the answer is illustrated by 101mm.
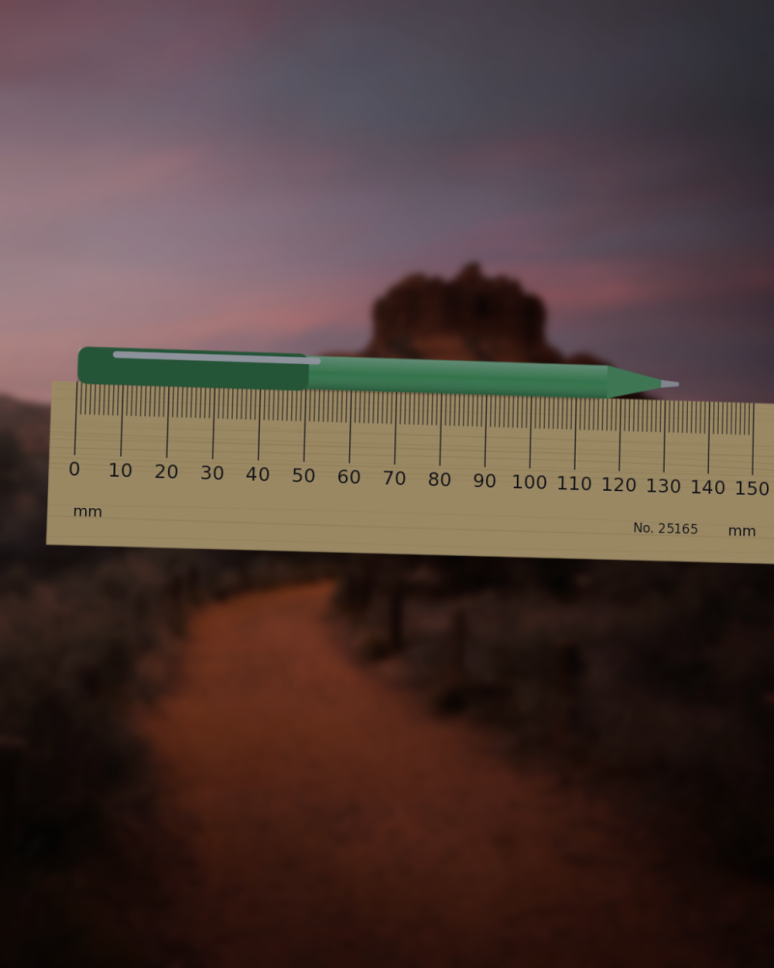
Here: 133mm
